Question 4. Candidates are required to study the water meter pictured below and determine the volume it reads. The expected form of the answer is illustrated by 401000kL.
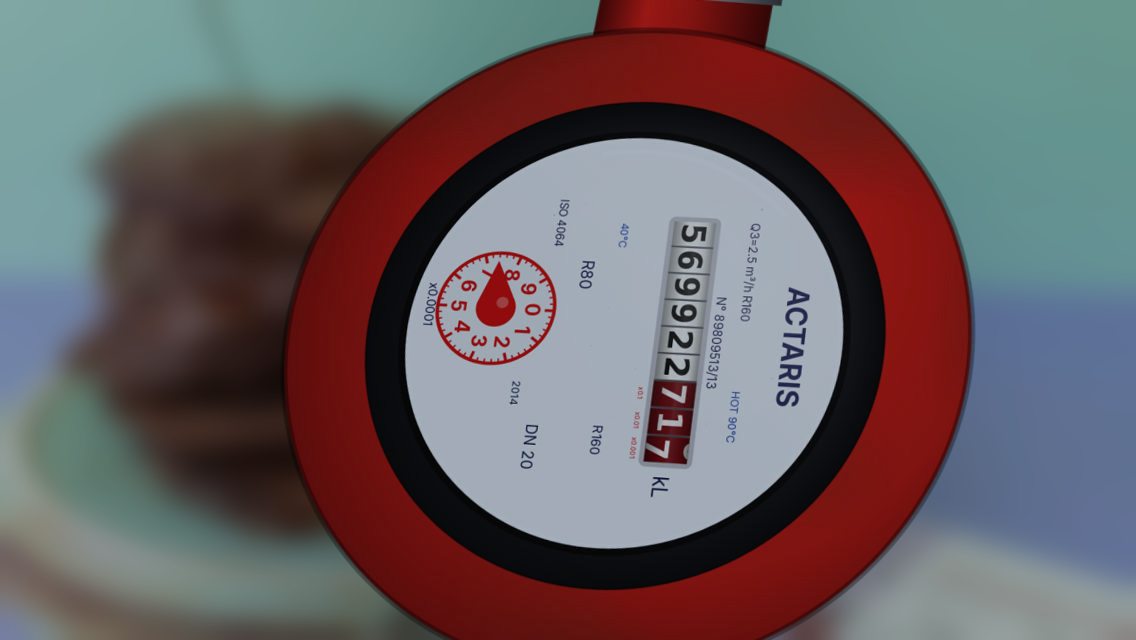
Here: 569922.7167kL
